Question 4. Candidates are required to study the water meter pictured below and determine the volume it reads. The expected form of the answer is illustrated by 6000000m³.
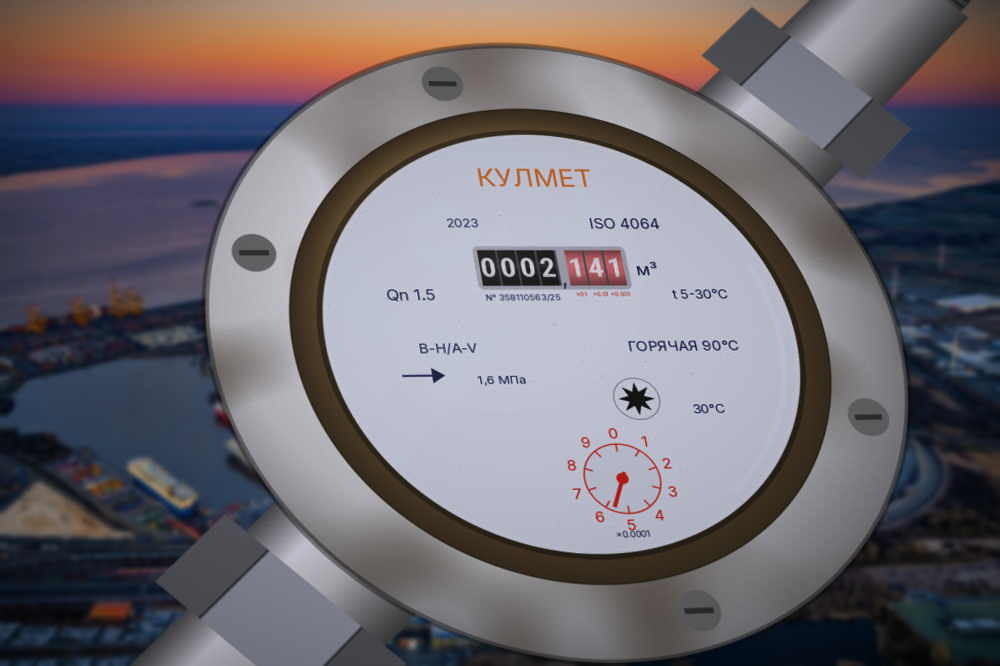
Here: 2.1415m³
